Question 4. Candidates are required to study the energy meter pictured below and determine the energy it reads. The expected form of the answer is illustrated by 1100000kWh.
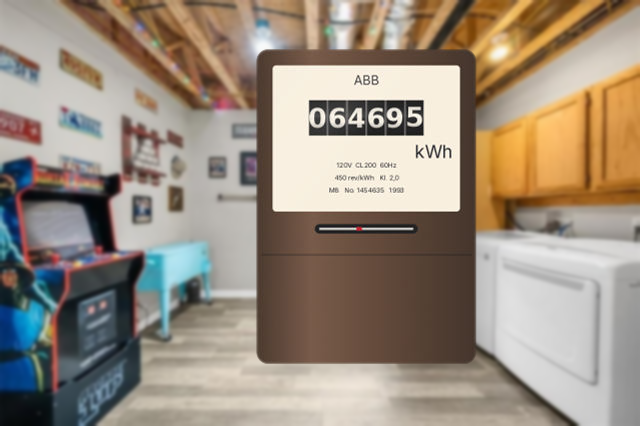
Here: 64695kWh
